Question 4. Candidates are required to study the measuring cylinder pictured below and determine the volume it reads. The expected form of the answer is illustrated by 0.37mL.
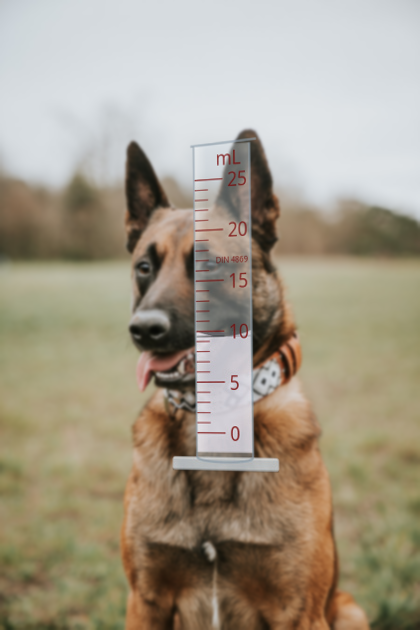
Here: 9.5mL
